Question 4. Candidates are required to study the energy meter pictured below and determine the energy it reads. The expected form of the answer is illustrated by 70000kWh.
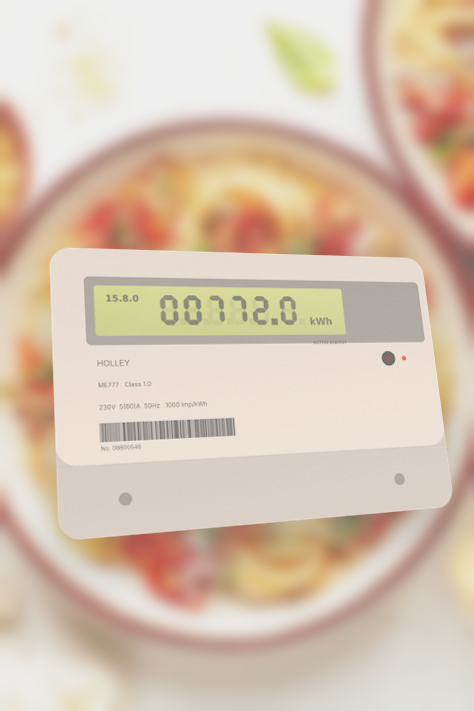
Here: 772.0kWh
